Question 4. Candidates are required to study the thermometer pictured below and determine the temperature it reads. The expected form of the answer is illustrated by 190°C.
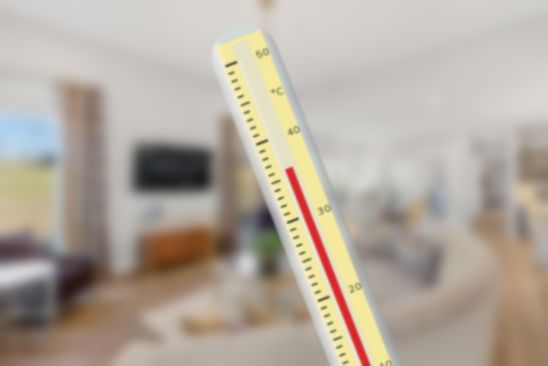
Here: 36°C
